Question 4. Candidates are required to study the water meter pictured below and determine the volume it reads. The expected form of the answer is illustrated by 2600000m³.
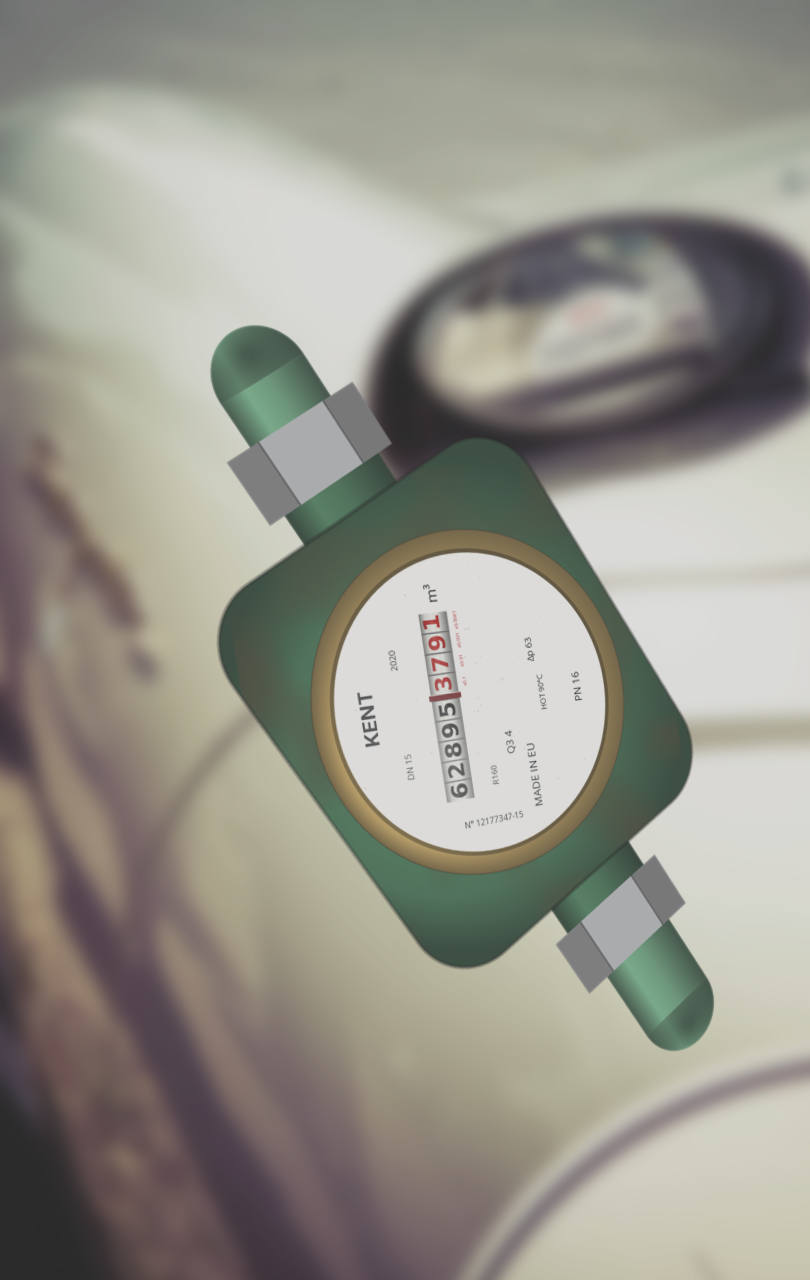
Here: 62895.3791m³
